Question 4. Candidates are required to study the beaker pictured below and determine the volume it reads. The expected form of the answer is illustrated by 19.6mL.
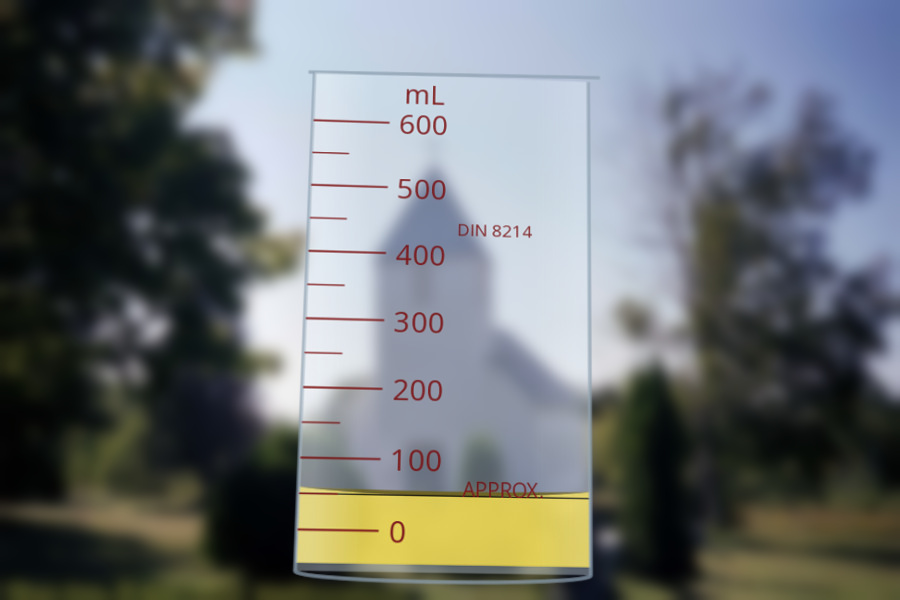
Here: 50mL
